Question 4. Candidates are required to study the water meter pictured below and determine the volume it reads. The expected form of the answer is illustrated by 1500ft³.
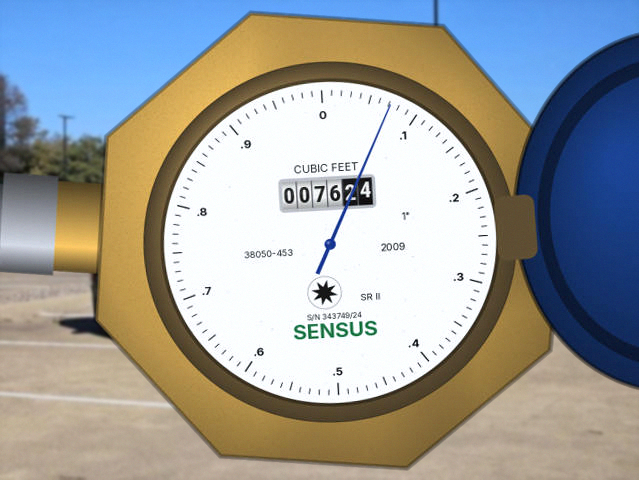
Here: 7624.07ft³
